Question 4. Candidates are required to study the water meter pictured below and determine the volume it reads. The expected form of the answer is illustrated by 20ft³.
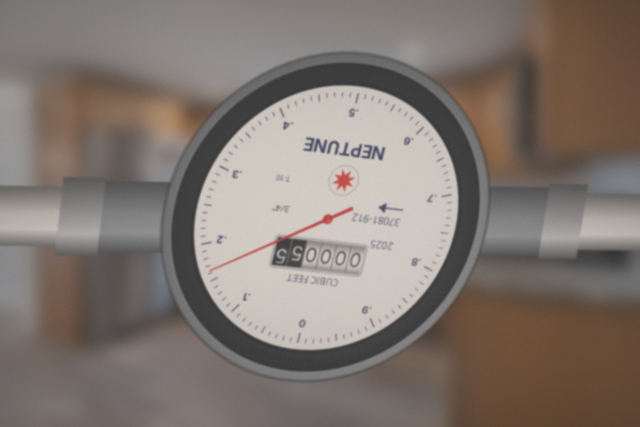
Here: 55.16ft³
